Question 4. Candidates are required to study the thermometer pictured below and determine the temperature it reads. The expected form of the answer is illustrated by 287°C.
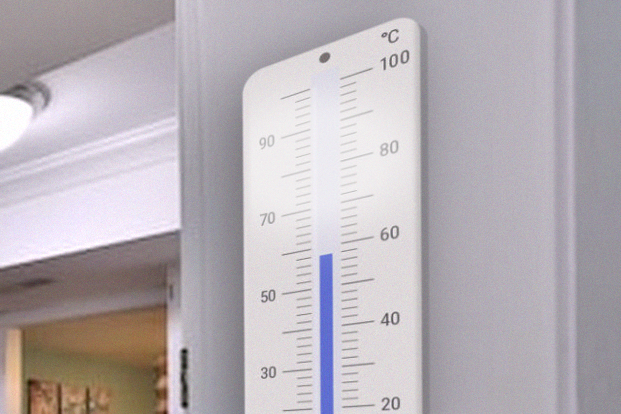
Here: 58°C
